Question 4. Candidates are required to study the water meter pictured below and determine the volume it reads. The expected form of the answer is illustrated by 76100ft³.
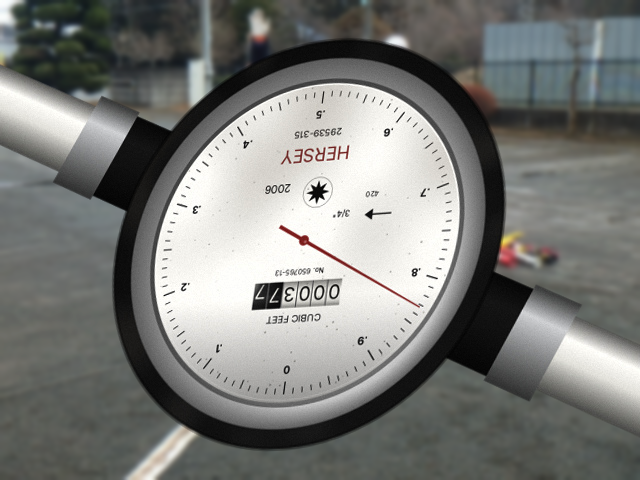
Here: 376.83ft³
